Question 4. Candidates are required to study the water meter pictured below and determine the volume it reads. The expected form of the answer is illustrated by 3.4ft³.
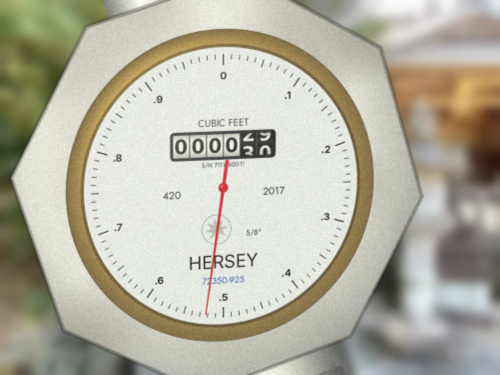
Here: 29.52ft³
